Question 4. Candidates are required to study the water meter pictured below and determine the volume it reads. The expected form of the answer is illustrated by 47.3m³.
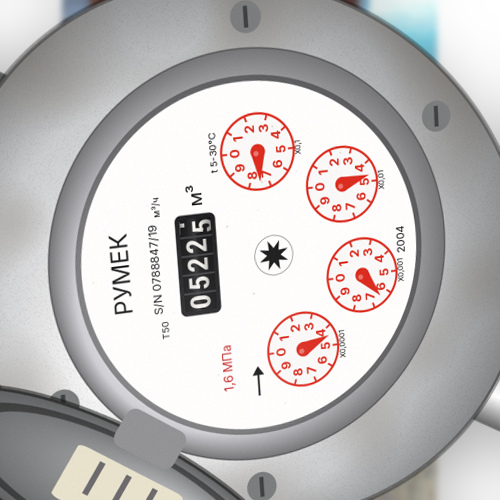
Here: 5224.7464m³
